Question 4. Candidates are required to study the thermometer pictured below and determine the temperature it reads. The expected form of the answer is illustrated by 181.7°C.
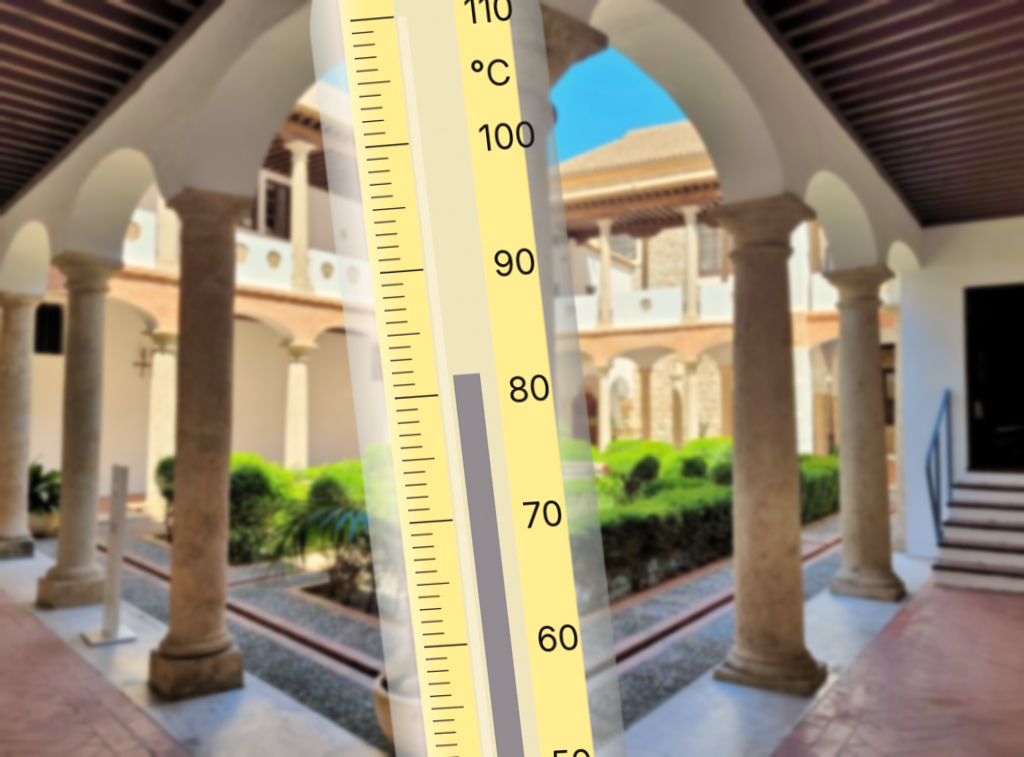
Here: 81.5°C
